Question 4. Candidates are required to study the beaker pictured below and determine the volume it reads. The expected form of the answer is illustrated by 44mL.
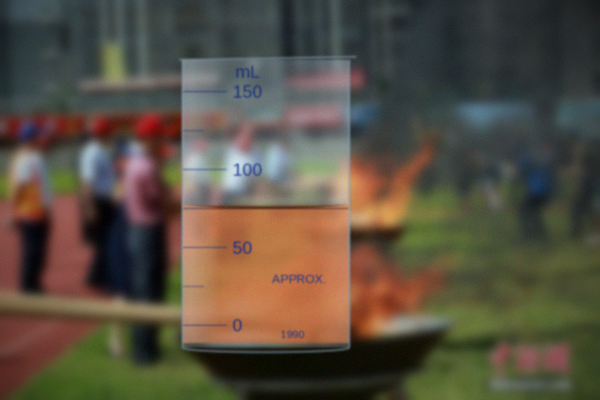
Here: 75mL
